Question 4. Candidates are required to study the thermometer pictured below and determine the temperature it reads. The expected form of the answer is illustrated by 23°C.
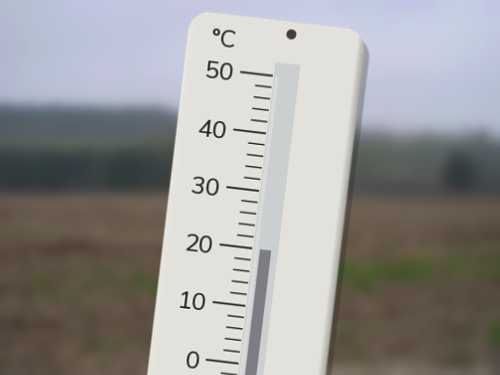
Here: 20°C
